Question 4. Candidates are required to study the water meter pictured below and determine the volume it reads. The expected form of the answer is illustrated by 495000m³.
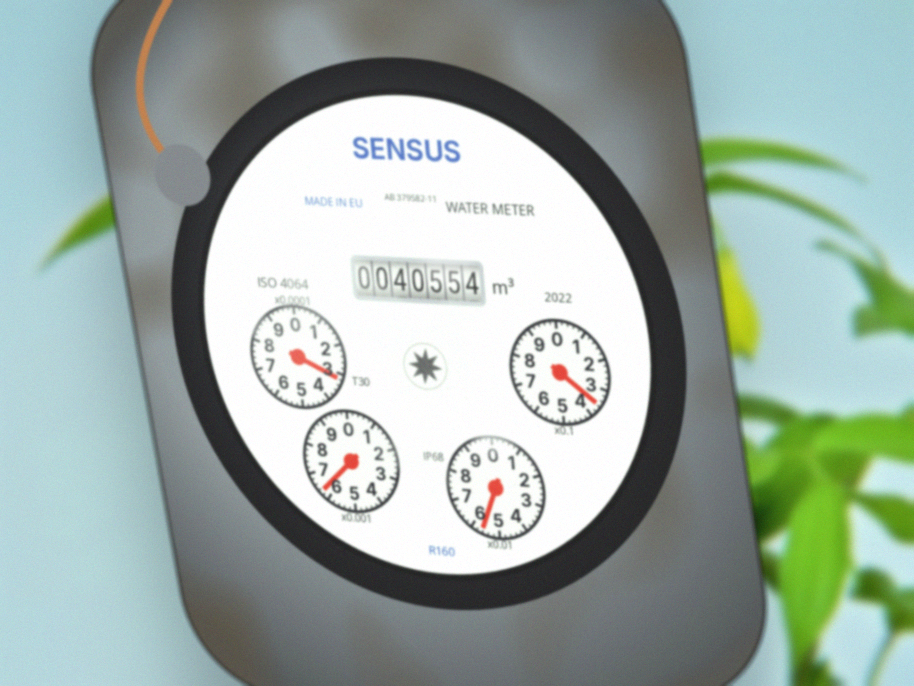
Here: 40554.3563m³
